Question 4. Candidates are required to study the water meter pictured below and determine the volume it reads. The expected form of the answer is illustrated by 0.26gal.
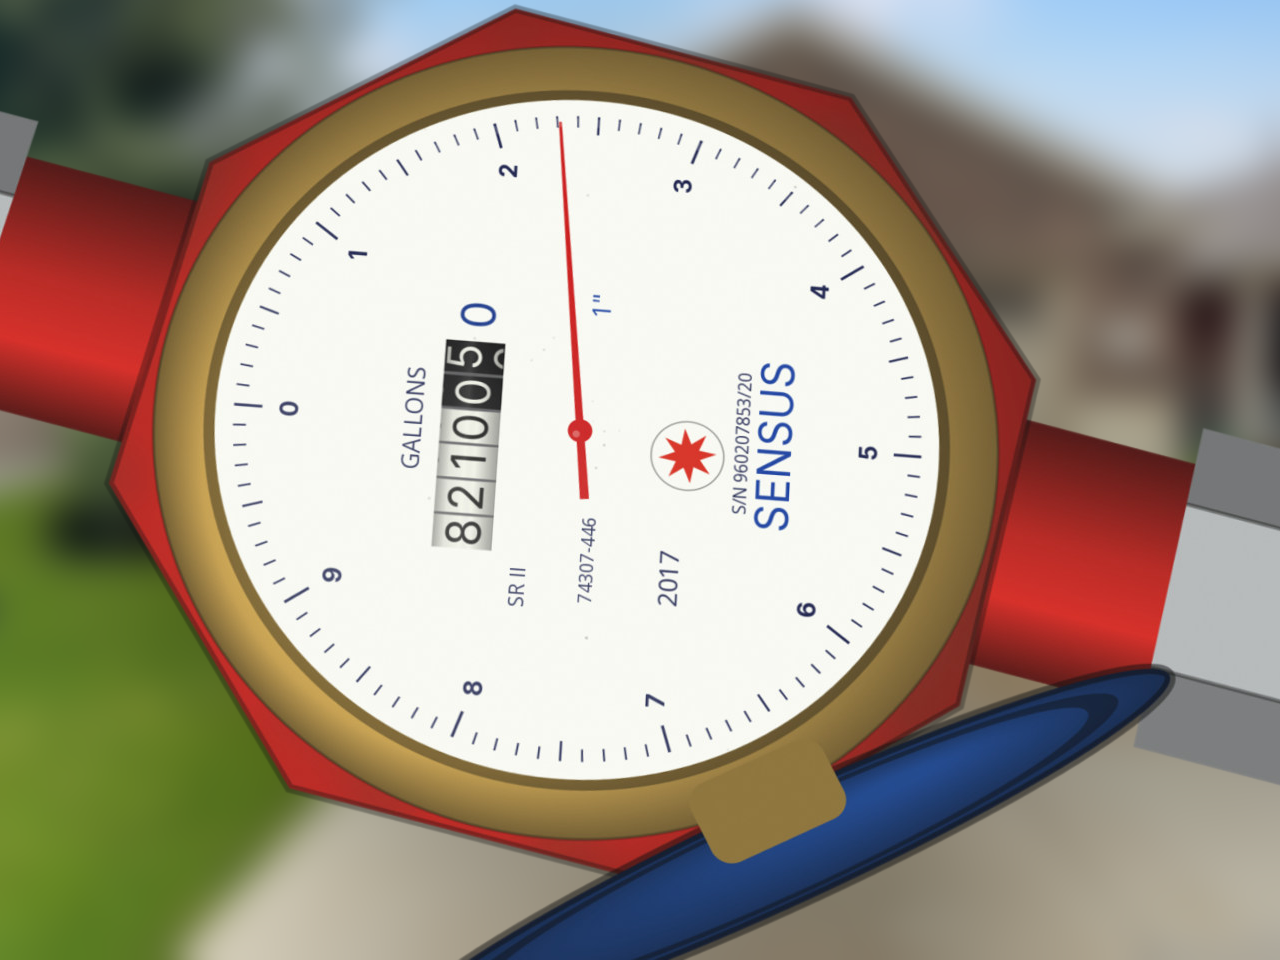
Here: 8210052.3gal
